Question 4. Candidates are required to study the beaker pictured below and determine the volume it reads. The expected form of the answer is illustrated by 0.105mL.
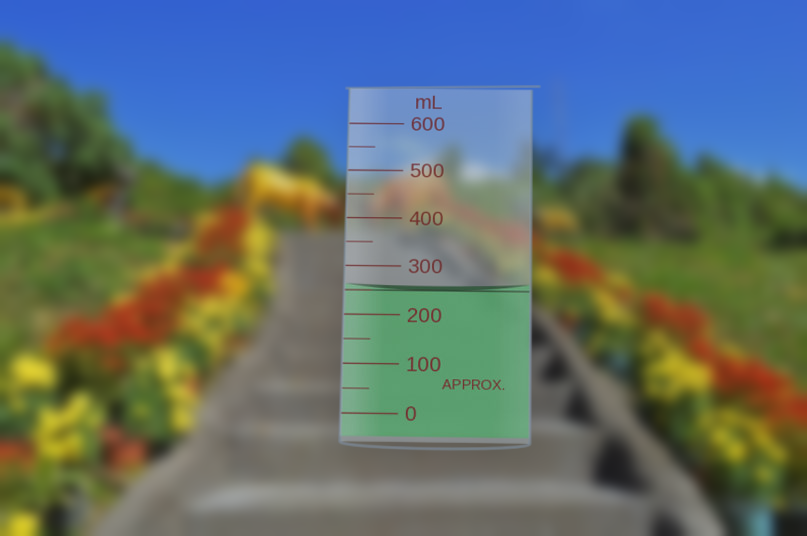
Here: 250mL
